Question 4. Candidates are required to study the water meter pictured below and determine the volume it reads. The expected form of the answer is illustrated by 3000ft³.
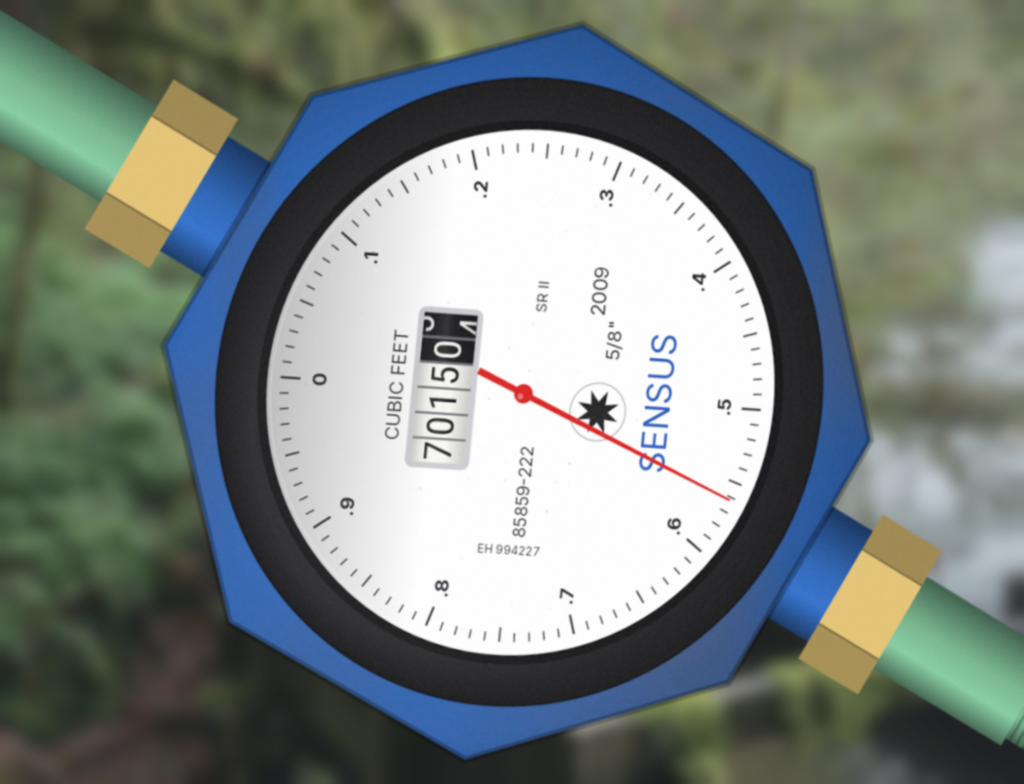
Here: 701503.56ft³
